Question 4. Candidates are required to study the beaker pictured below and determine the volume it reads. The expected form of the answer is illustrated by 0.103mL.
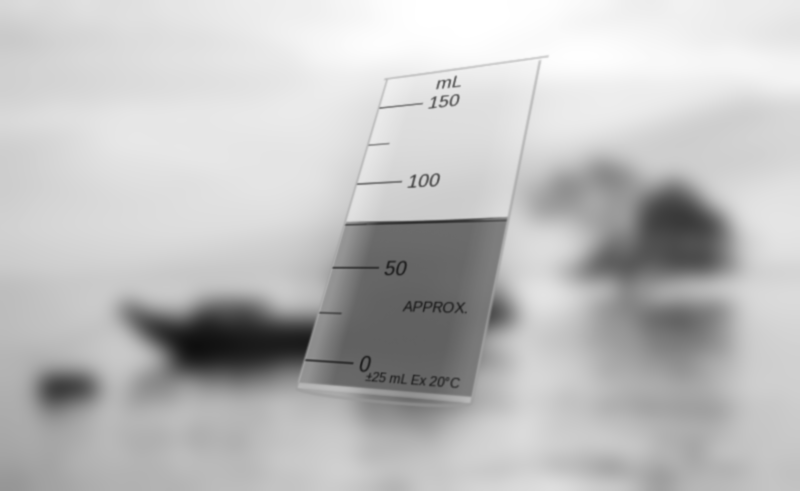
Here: 75mL
